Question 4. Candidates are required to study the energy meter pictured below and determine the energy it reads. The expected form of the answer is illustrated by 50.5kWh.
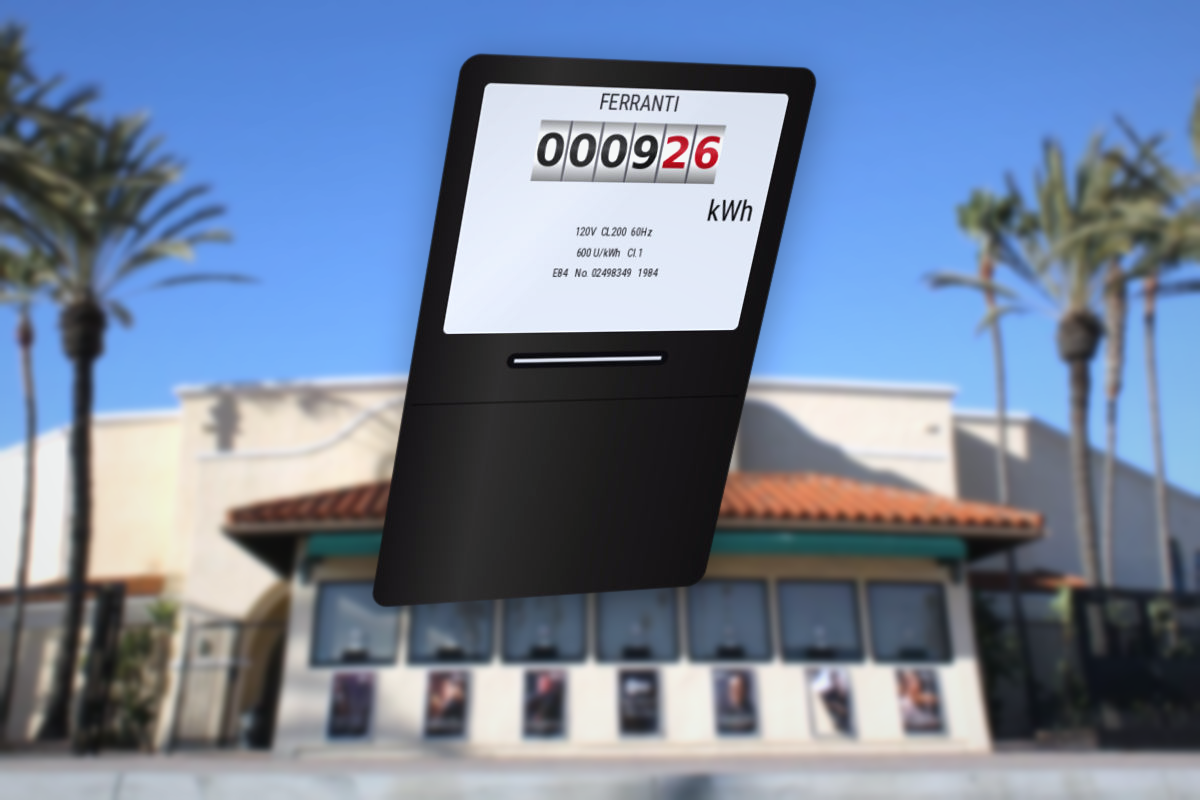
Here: 9.26kWh
